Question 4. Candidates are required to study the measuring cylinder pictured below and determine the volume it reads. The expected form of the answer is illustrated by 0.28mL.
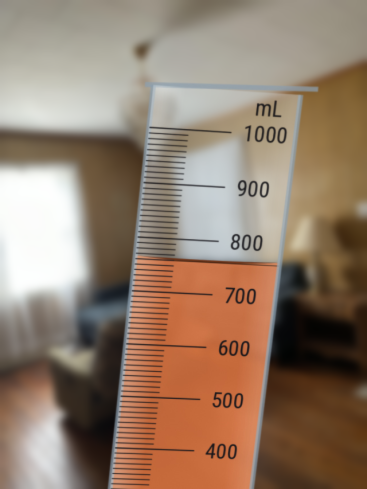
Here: 760mL
